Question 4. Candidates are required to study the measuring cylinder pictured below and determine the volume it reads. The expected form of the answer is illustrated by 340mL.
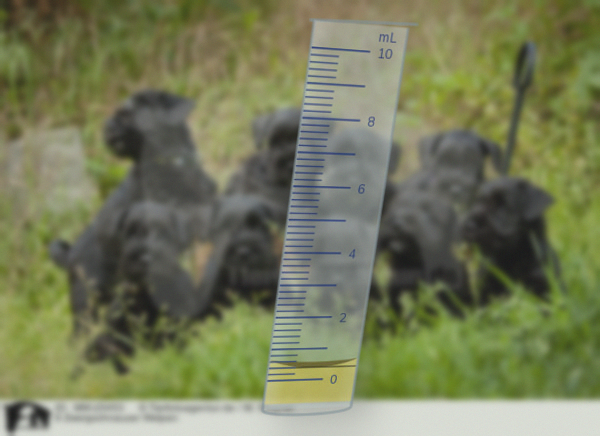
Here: 0.4mL
